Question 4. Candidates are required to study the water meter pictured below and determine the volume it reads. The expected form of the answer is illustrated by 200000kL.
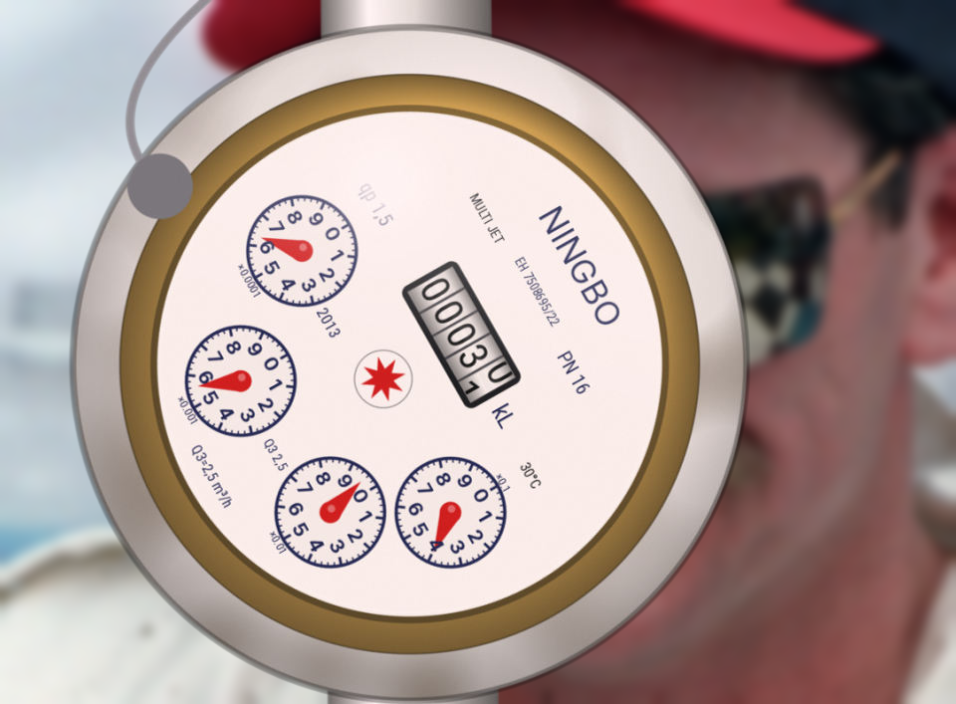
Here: 30.3956kL
